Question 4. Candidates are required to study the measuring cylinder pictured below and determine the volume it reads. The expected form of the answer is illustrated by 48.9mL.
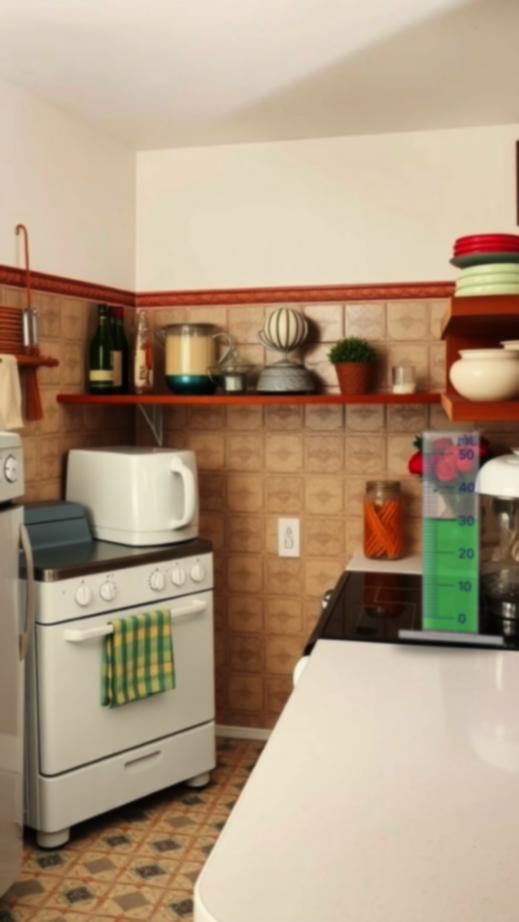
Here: 30mL
